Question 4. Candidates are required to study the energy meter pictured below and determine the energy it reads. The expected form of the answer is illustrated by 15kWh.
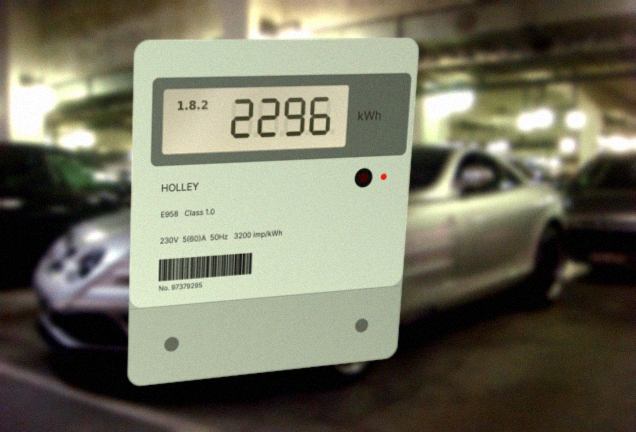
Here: 2296kWh
